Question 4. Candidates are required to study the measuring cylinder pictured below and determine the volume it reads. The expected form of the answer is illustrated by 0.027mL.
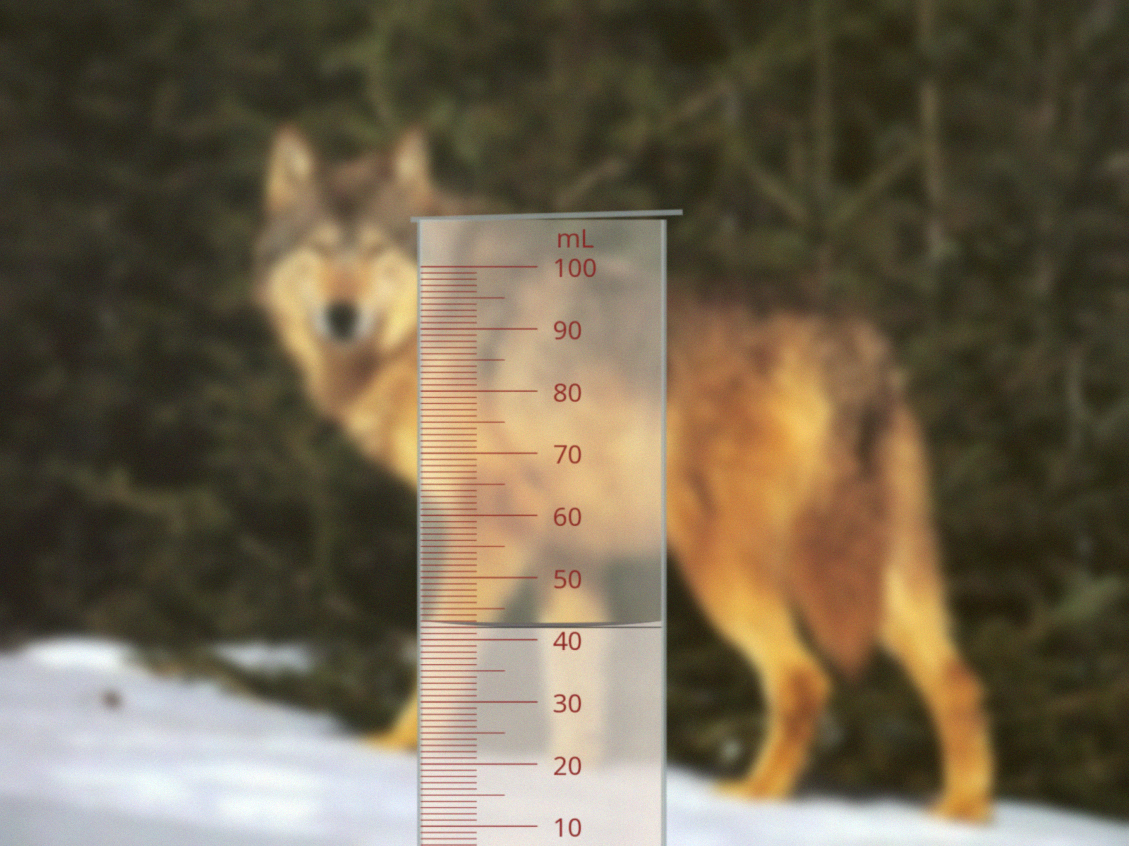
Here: 42mL
